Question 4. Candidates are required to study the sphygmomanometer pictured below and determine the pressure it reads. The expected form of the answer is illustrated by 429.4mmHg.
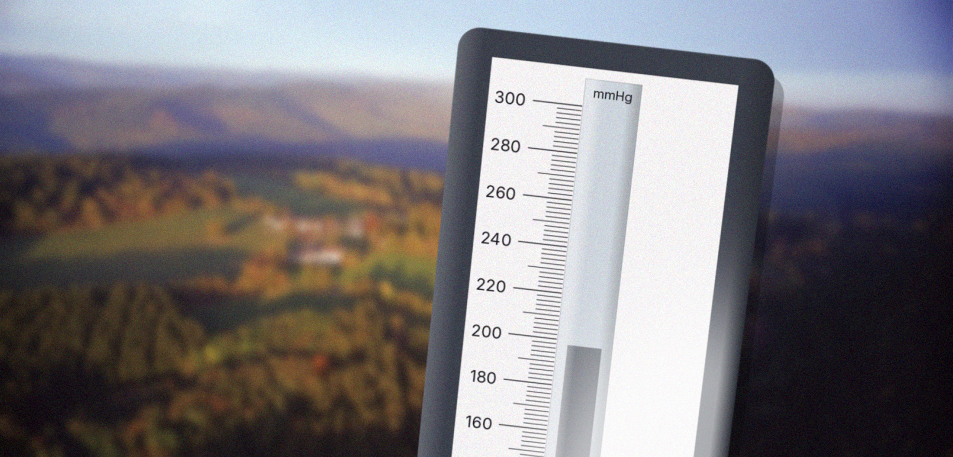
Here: 198mmHg
